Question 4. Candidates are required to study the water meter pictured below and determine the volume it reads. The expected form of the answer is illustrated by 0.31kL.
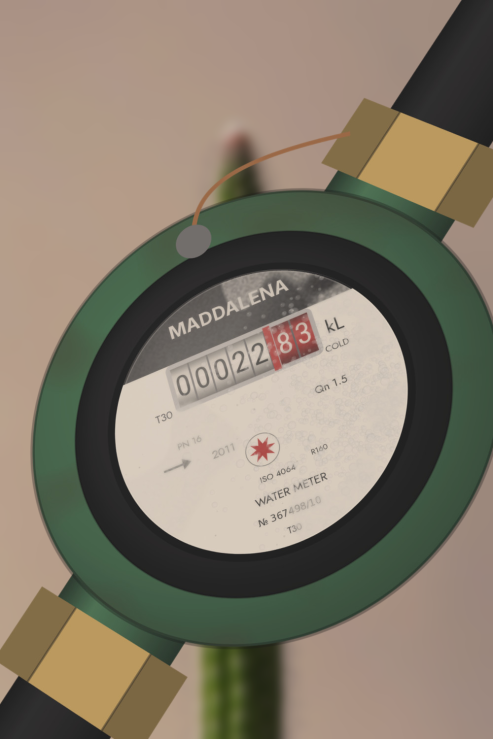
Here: 22.83kL
